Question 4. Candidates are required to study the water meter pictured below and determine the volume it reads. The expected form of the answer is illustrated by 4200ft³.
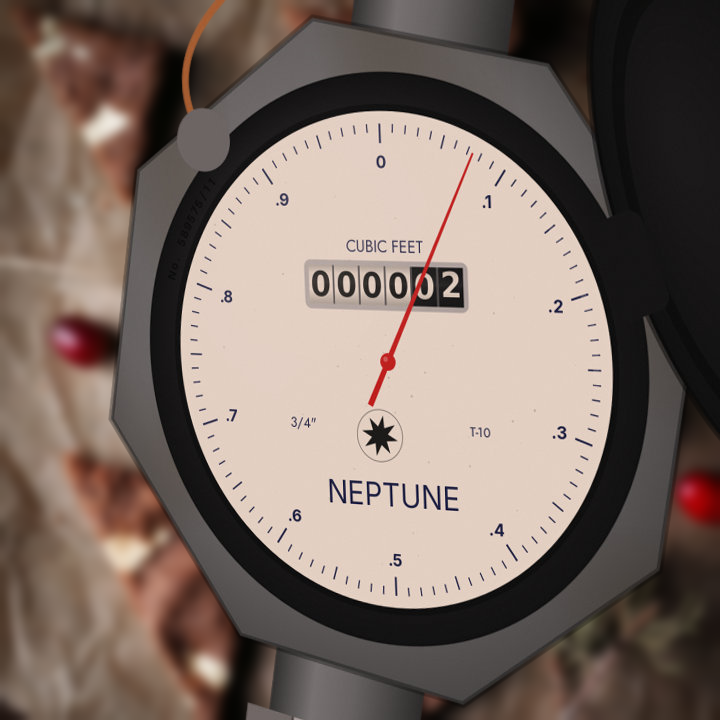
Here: 2.07ft³
